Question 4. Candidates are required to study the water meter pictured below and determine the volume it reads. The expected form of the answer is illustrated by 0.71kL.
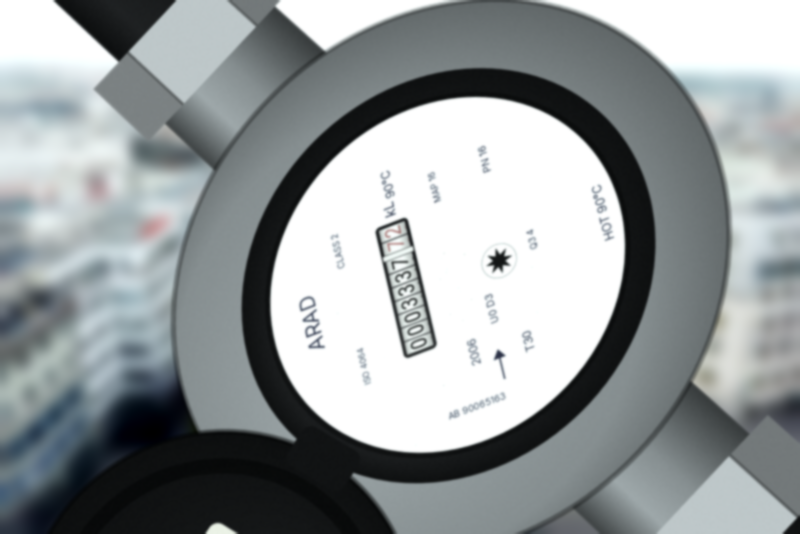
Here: 3337.72kL
